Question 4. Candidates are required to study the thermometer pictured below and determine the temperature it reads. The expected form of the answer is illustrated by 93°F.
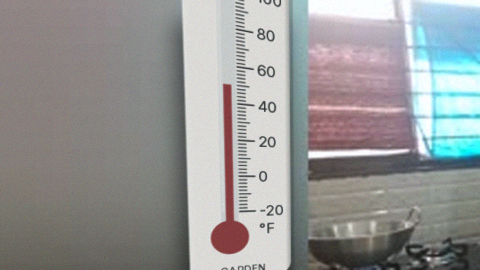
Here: 50°F
